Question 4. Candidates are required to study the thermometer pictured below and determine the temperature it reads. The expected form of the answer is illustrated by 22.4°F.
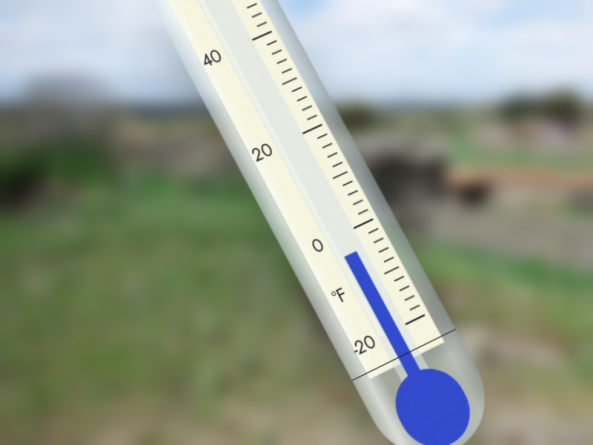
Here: -4°F
